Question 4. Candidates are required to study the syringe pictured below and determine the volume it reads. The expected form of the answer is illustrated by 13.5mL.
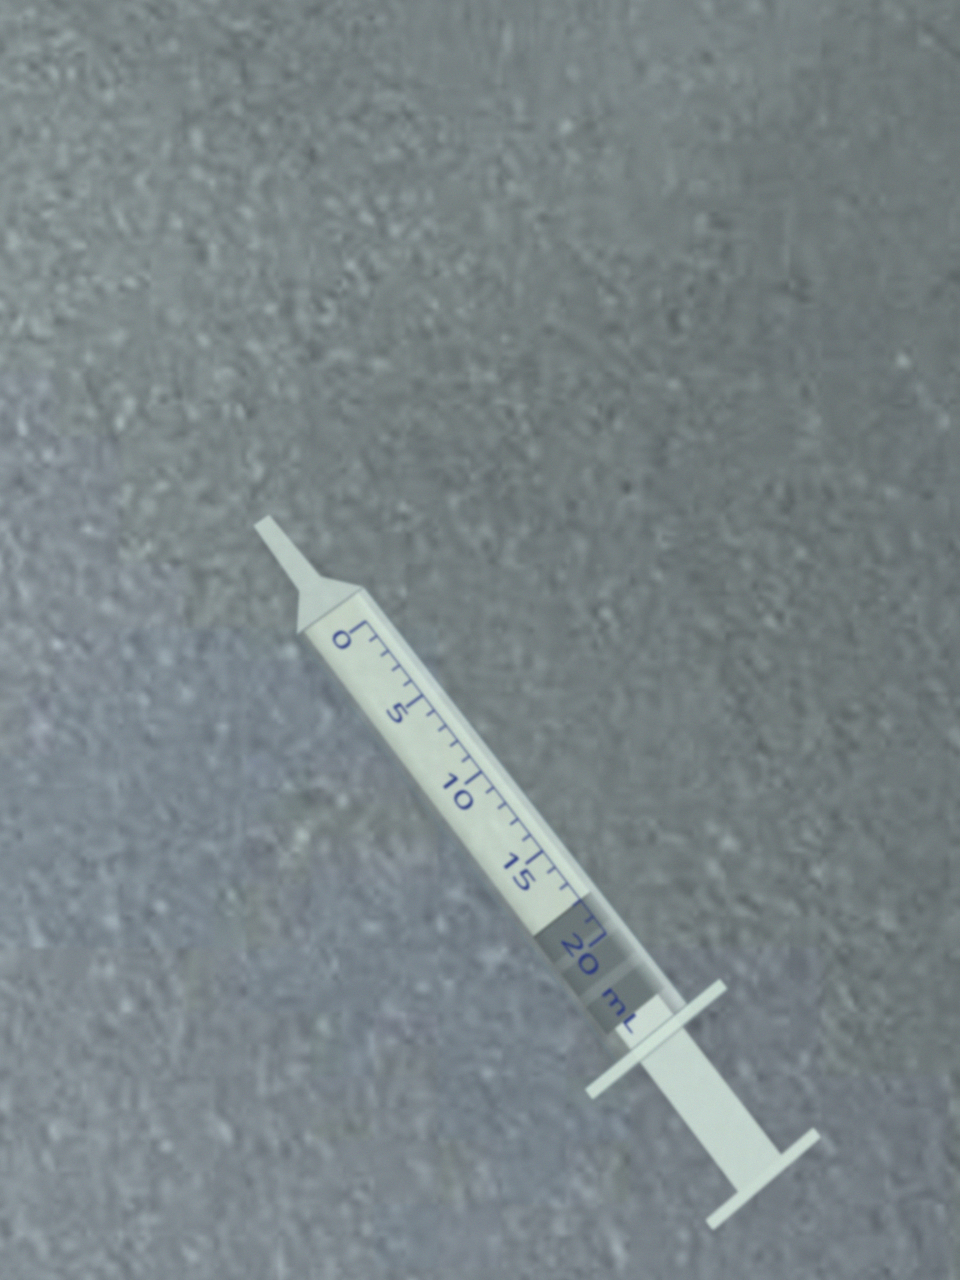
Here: 18mL
